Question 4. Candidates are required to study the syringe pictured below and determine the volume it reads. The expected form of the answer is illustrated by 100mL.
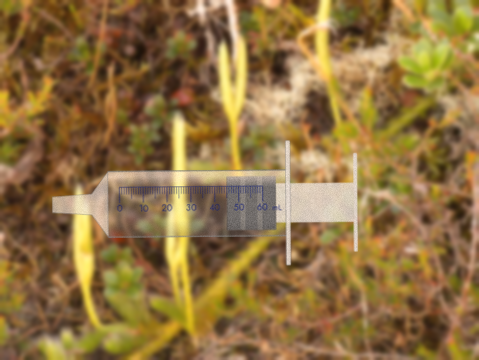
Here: 45mL
